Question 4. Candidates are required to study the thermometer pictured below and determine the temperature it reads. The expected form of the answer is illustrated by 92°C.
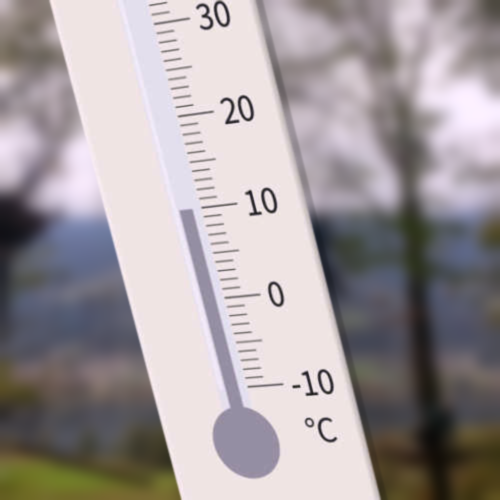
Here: 10°C
